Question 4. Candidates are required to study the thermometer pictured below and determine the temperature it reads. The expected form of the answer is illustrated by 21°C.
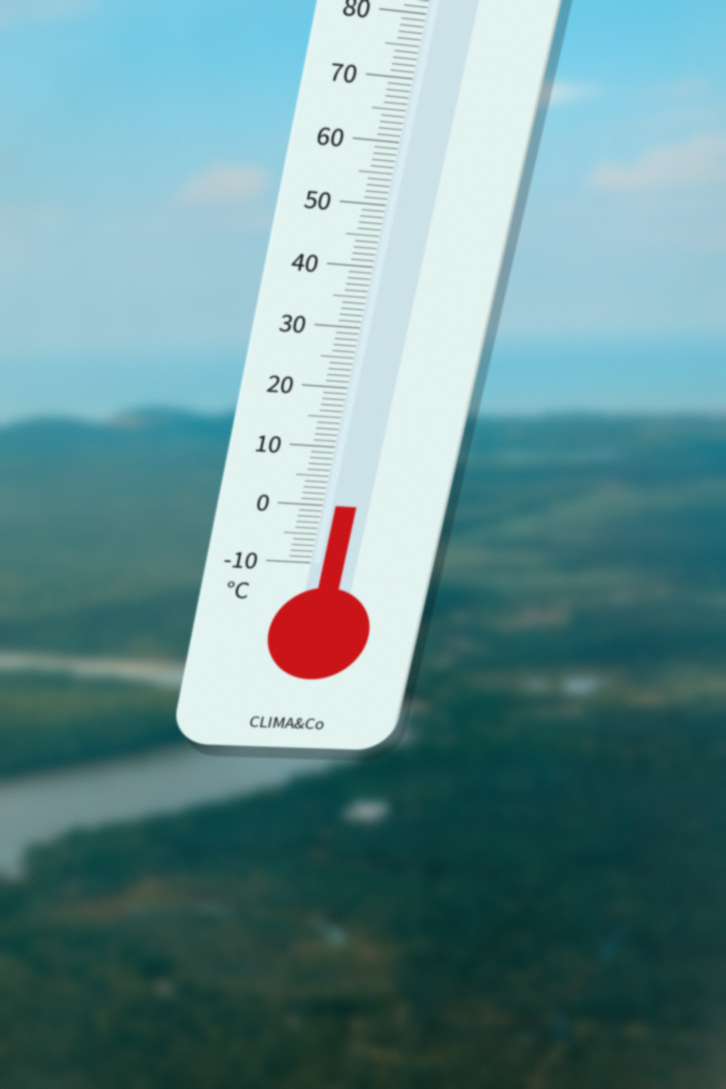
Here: 0°C
